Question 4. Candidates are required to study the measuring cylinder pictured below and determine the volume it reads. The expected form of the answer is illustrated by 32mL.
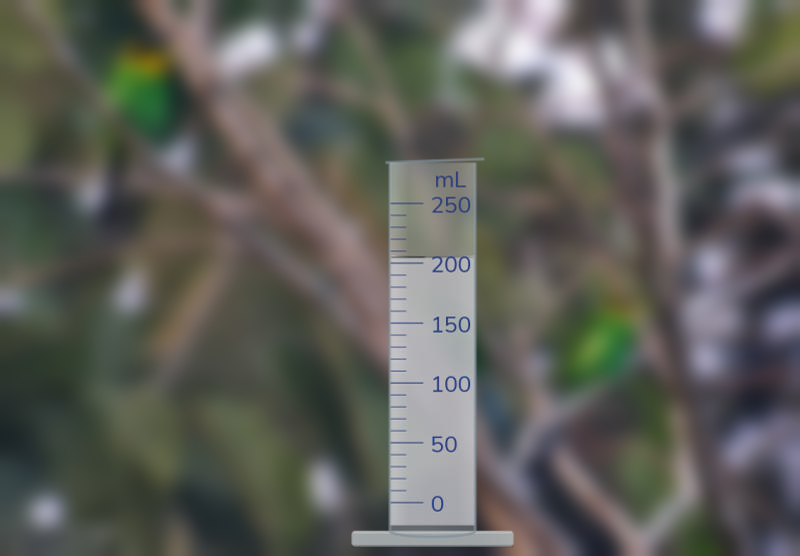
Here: 205mL
